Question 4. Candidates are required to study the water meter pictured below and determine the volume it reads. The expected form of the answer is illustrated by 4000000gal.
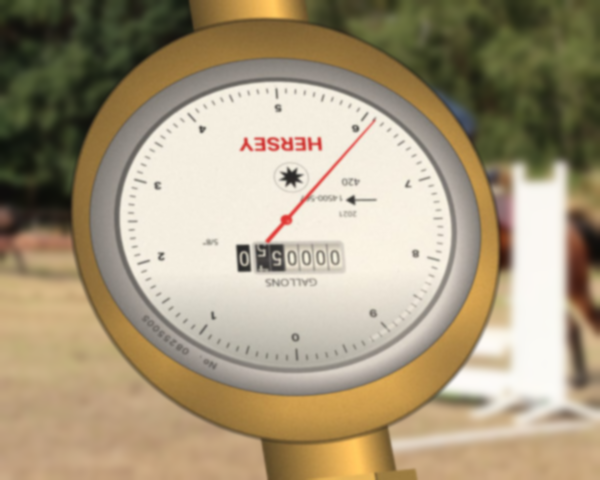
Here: 546.1gal
